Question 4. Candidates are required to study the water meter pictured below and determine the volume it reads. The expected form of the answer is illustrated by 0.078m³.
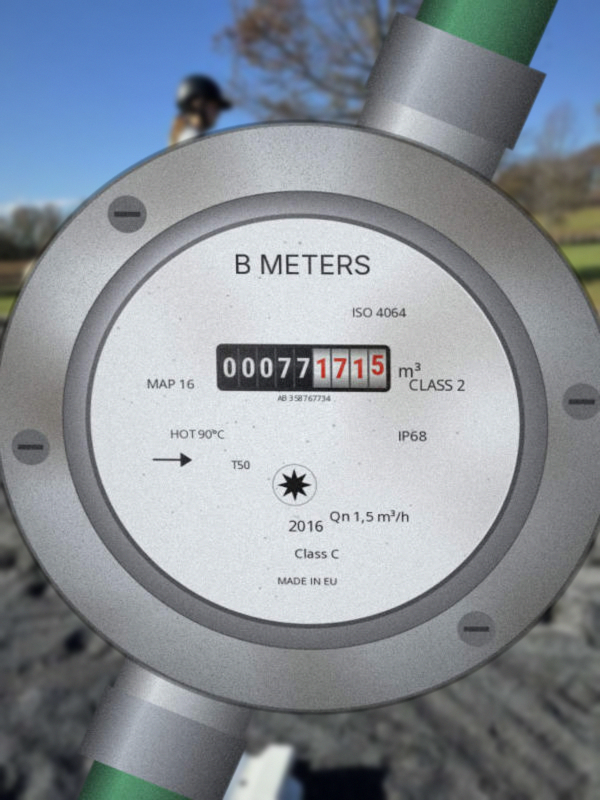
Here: 77.1715m³
